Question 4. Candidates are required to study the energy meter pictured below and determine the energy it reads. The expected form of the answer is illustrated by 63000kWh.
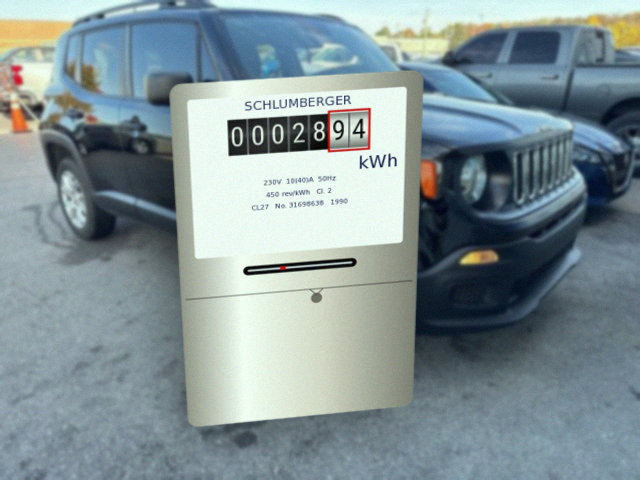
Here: 28.94kWh
